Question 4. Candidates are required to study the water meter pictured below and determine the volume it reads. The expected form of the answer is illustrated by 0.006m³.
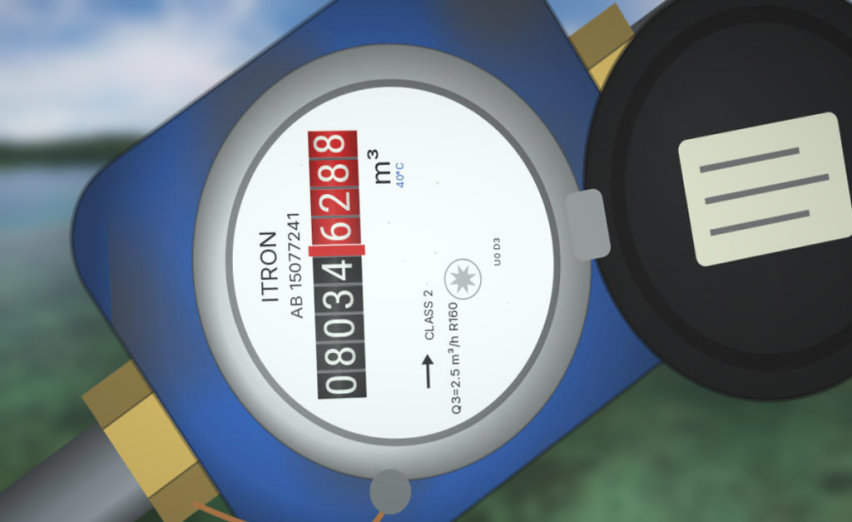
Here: 8034.6288m³
